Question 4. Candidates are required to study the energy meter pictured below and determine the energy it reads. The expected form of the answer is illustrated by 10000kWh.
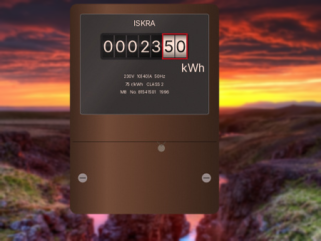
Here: 23.50kWh
